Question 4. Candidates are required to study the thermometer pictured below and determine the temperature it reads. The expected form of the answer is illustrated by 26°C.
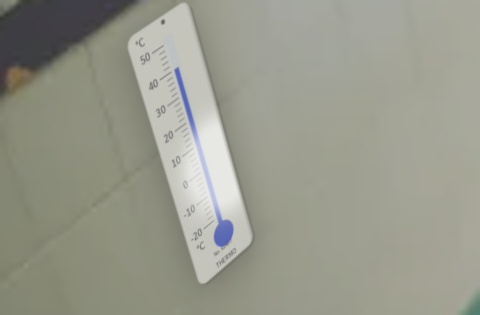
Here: 40°C
